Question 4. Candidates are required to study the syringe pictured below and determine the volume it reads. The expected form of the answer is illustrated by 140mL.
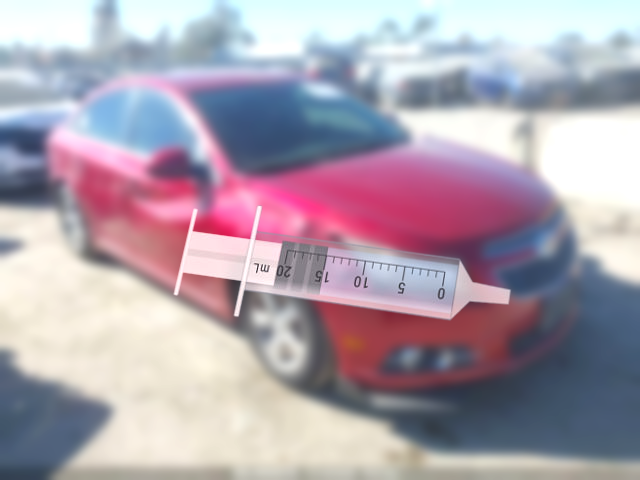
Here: 15mL
